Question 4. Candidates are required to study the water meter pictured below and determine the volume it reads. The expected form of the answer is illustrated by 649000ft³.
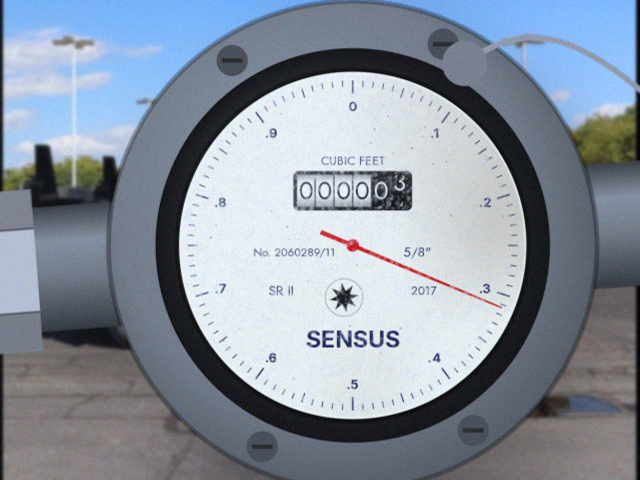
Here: 3.31ft³
